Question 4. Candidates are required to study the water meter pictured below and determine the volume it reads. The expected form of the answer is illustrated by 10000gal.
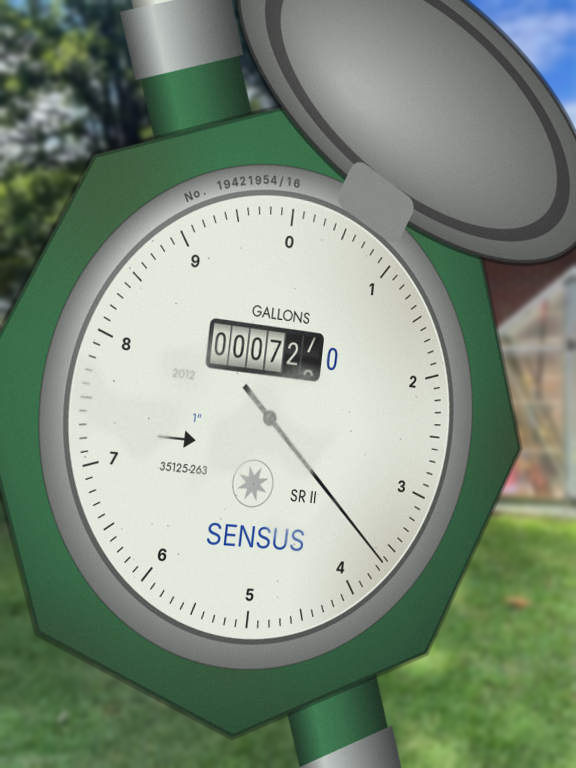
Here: 7273.6gal
